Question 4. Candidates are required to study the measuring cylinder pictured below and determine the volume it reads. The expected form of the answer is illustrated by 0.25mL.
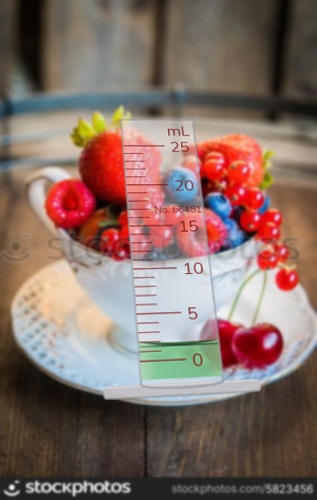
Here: 1.5mL
